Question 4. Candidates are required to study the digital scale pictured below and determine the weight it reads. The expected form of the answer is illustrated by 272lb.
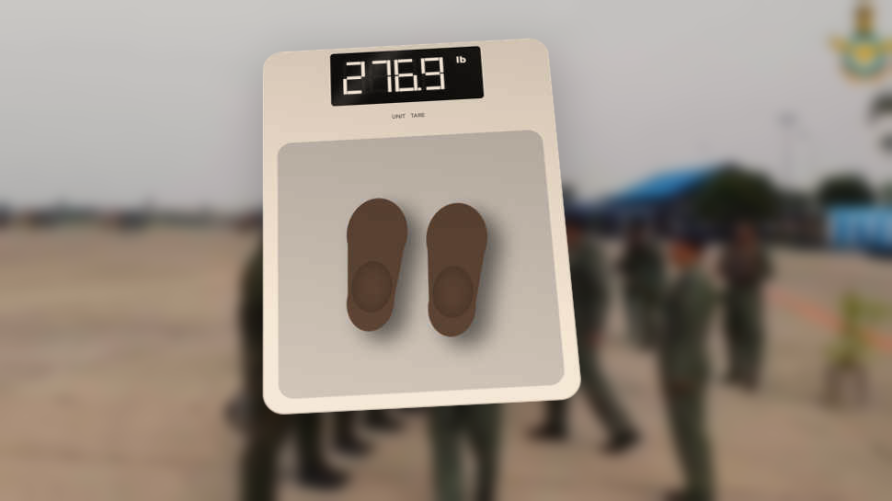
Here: 276.9lb
